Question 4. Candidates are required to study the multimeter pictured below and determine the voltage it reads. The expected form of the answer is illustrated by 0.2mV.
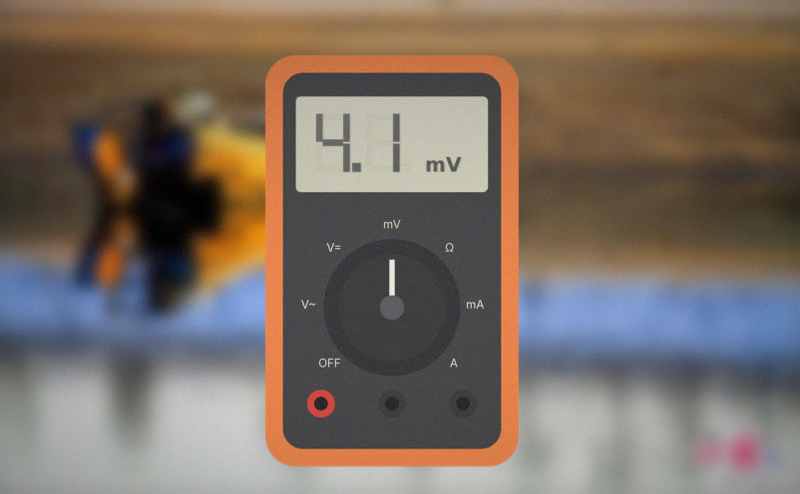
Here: 4.1mV
